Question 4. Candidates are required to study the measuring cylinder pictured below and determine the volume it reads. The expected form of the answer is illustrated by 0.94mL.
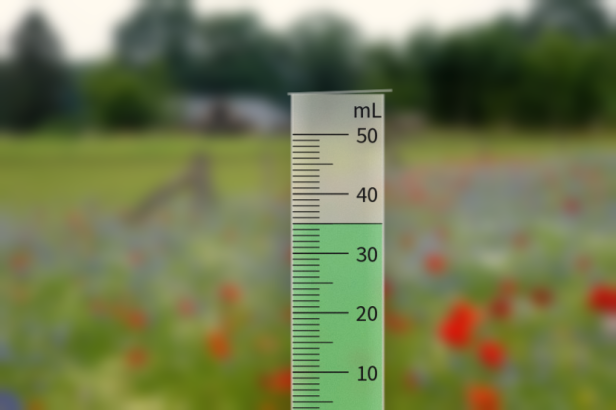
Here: 35mL
